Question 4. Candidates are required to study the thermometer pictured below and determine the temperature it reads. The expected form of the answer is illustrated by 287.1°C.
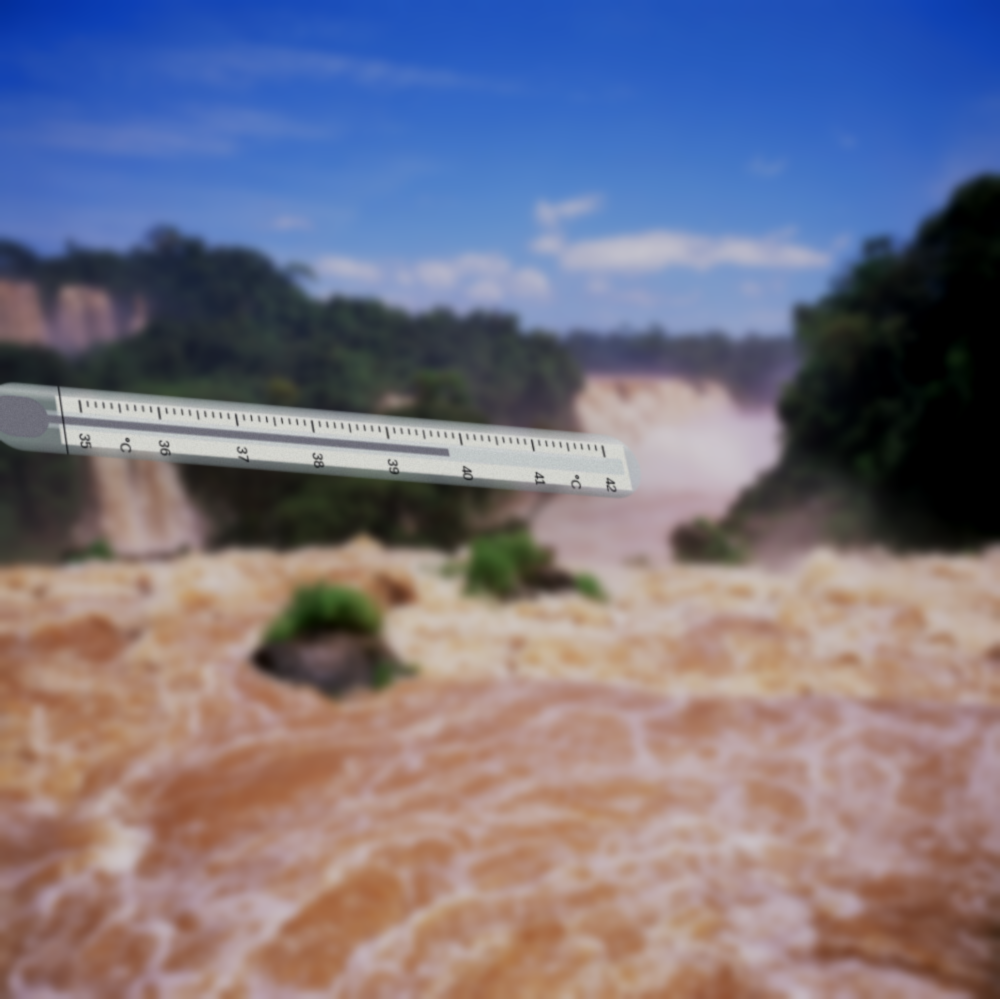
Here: 39.8°C
